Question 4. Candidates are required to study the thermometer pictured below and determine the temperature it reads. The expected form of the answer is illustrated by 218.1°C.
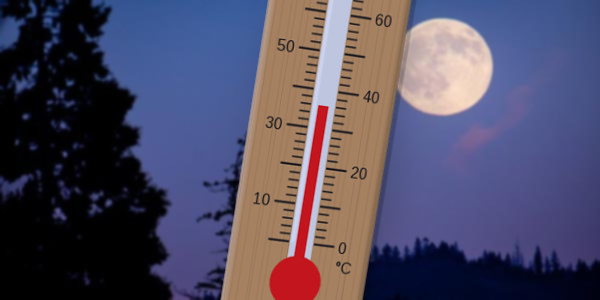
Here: 36°C
